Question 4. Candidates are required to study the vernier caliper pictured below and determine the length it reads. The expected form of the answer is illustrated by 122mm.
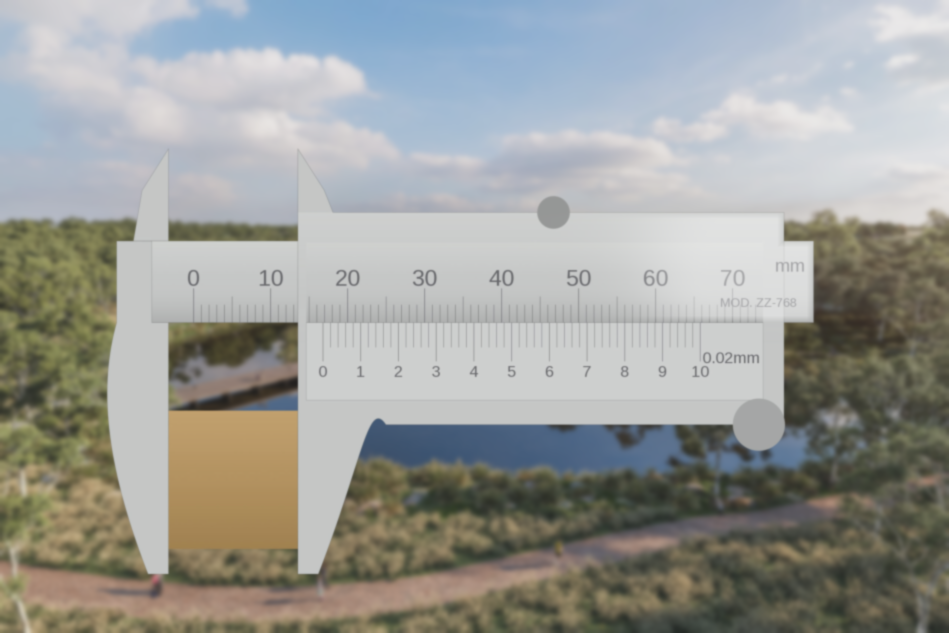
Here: 16.8mm
